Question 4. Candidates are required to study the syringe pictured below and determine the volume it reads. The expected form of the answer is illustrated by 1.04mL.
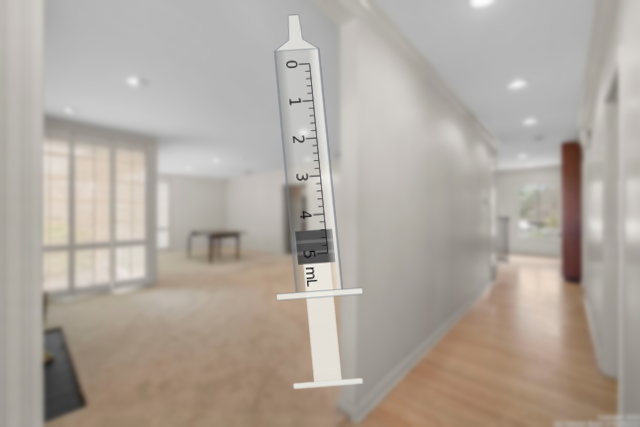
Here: 4.4mL
